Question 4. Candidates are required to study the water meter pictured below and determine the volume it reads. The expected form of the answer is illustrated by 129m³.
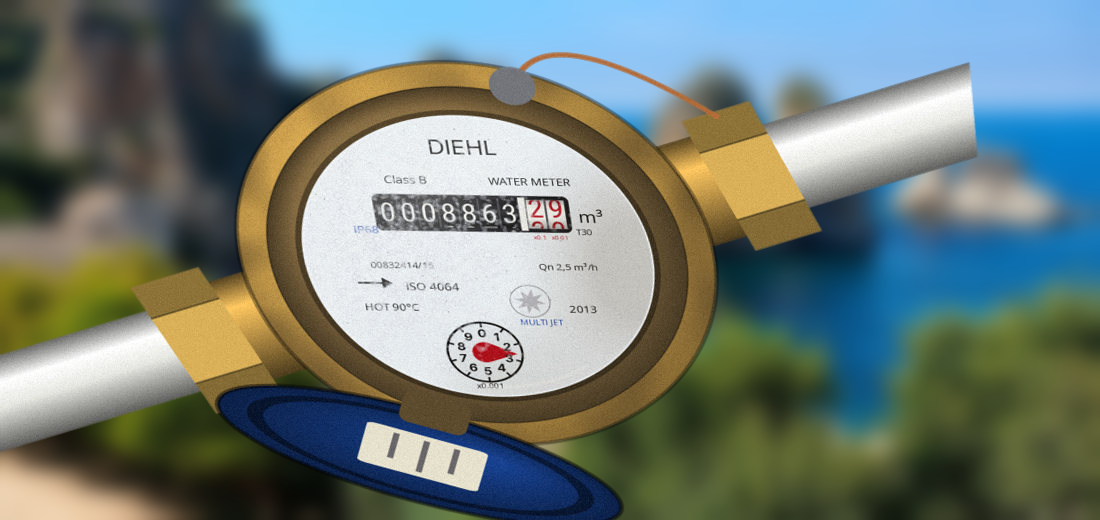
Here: 8863.292m³
